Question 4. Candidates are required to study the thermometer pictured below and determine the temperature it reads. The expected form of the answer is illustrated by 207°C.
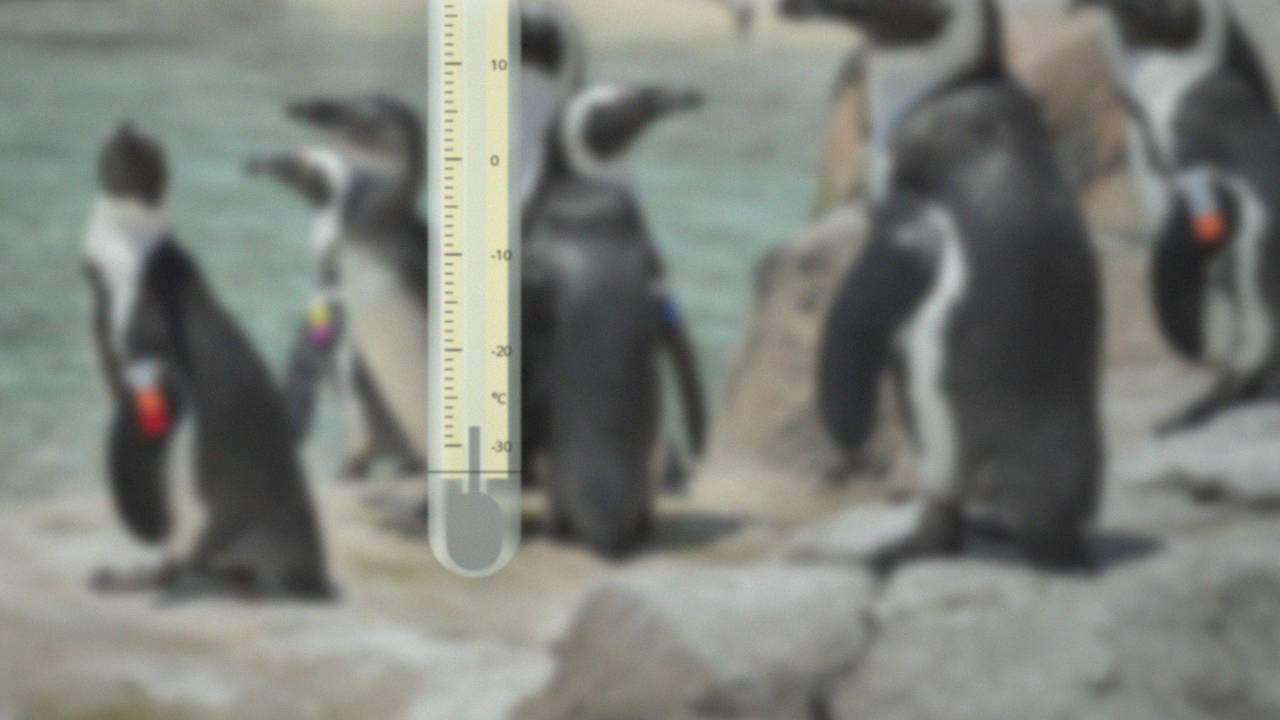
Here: -28°C
